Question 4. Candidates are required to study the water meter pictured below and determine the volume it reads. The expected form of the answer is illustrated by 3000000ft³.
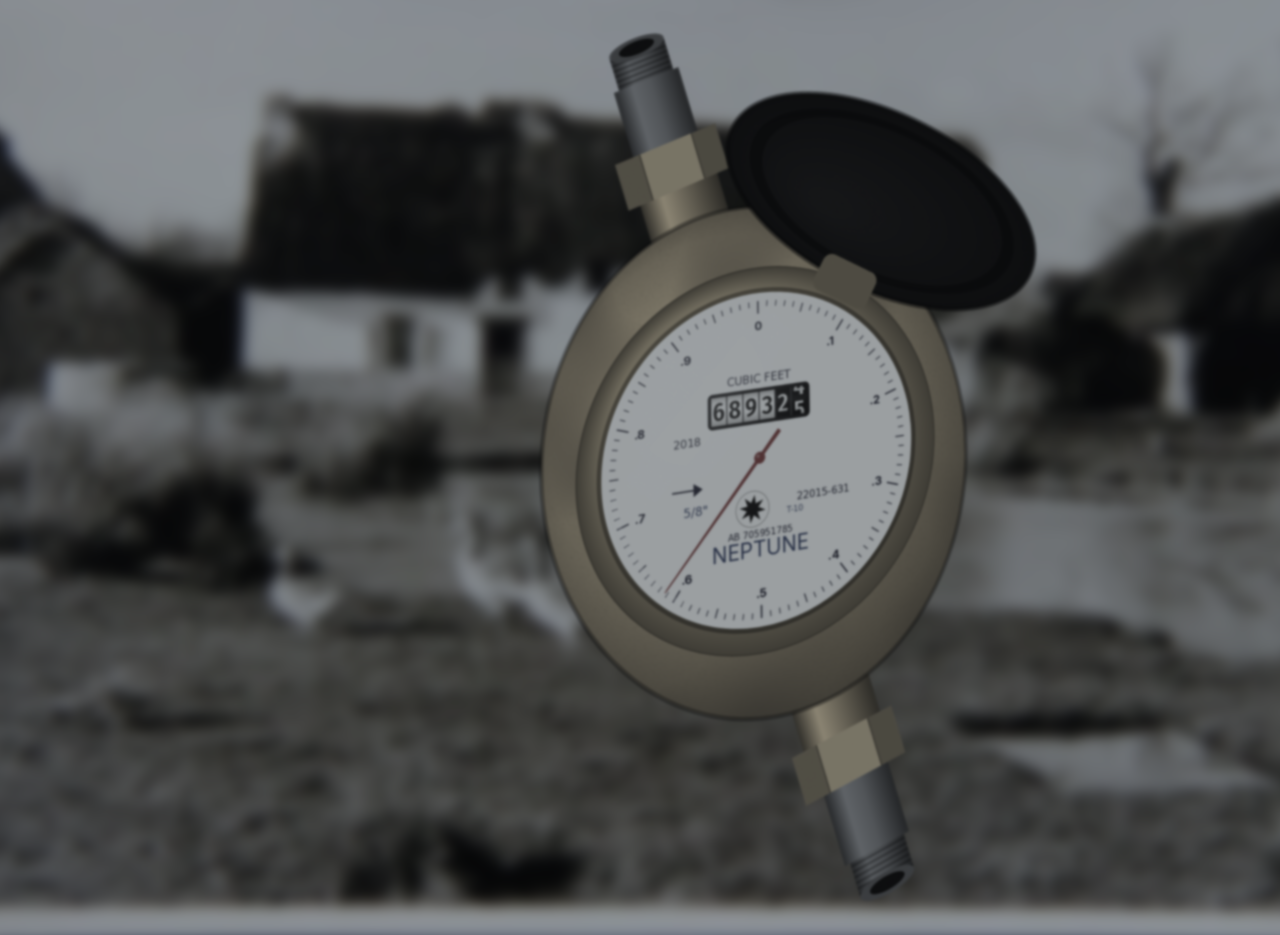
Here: 689324.61ft³
